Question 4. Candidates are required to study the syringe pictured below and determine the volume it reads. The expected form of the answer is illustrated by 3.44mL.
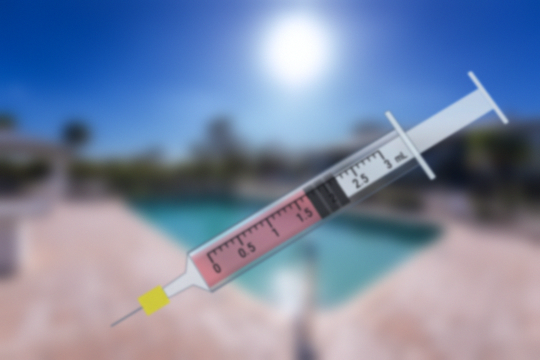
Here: 1.7mL
